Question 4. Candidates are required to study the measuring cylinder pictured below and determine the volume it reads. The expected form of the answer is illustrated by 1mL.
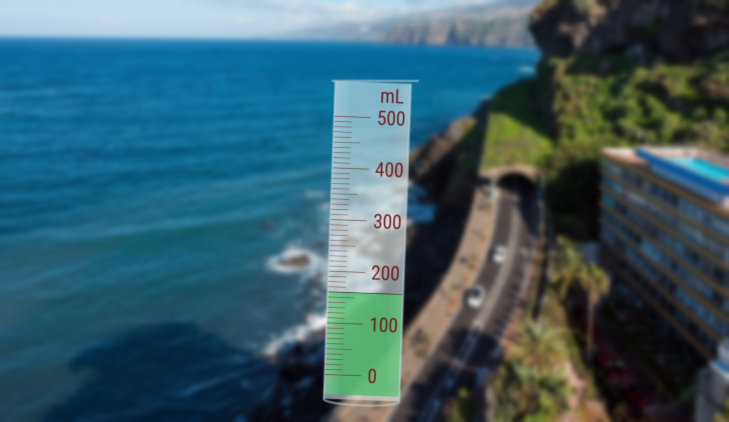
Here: 160mL
